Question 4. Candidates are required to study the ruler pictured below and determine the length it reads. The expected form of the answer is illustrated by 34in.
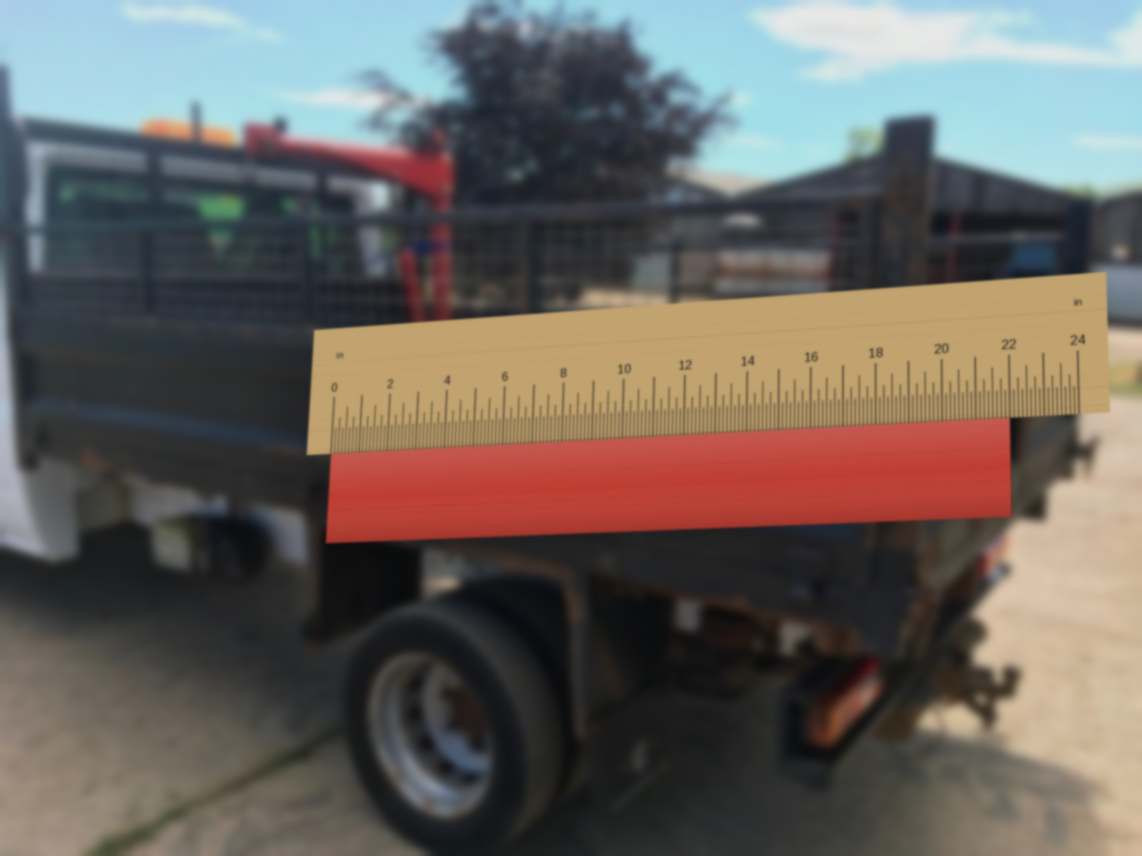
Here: 22in
